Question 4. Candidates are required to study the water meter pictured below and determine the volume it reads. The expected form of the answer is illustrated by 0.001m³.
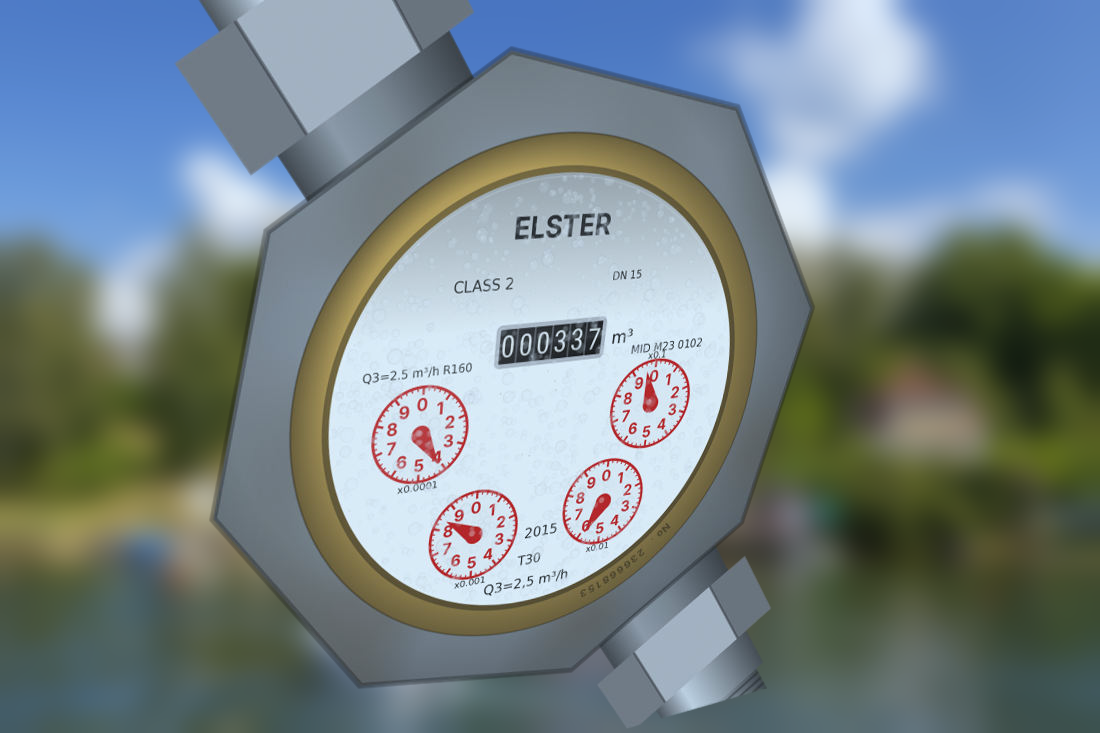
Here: 336.9584m³
